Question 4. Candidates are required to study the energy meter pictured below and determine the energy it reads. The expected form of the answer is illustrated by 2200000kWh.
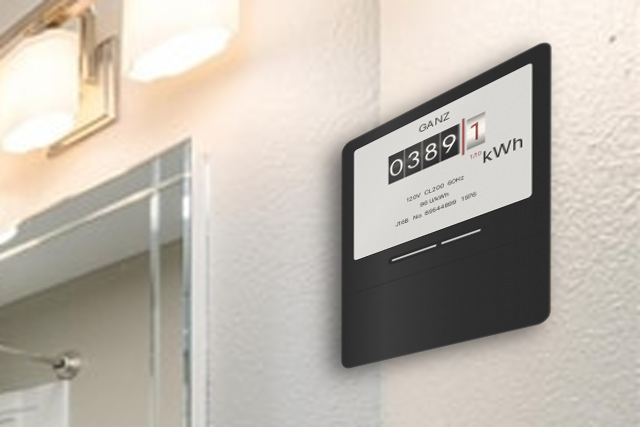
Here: 389.1kWh
